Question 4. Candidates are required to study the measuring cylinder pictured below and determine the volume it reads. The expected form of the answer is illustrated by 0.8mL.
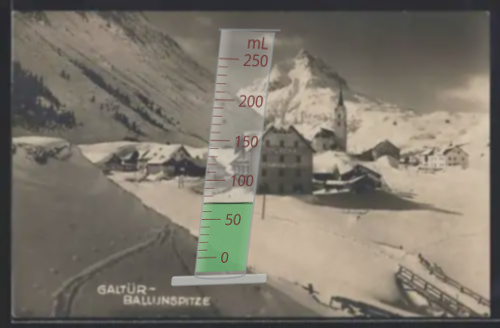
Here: 70mL
